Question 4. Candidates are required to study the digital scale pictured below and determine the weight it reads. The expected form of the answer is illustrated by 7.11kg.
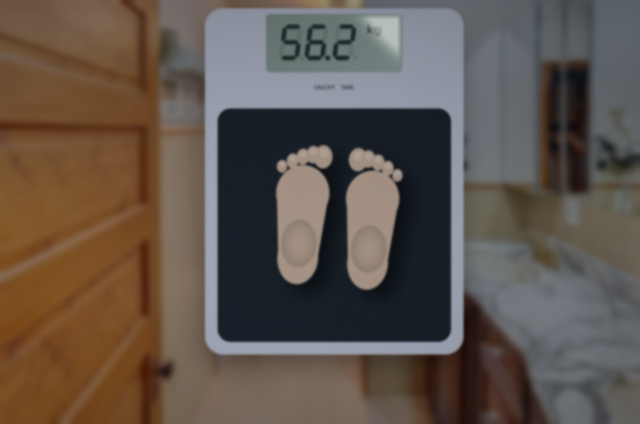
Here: 56.2kg
